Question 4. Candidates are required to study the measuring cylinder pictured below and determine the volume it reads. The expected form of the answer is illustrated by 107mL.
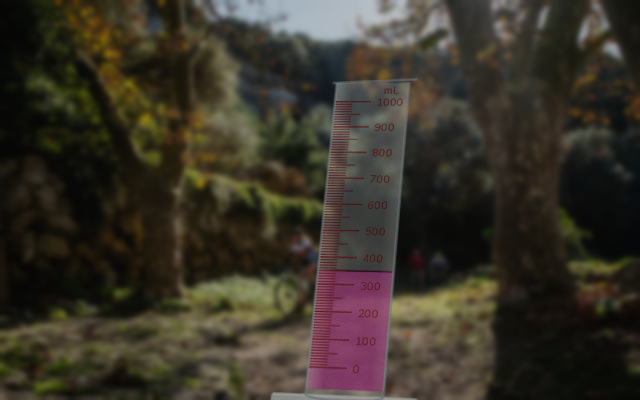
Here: 350mL
